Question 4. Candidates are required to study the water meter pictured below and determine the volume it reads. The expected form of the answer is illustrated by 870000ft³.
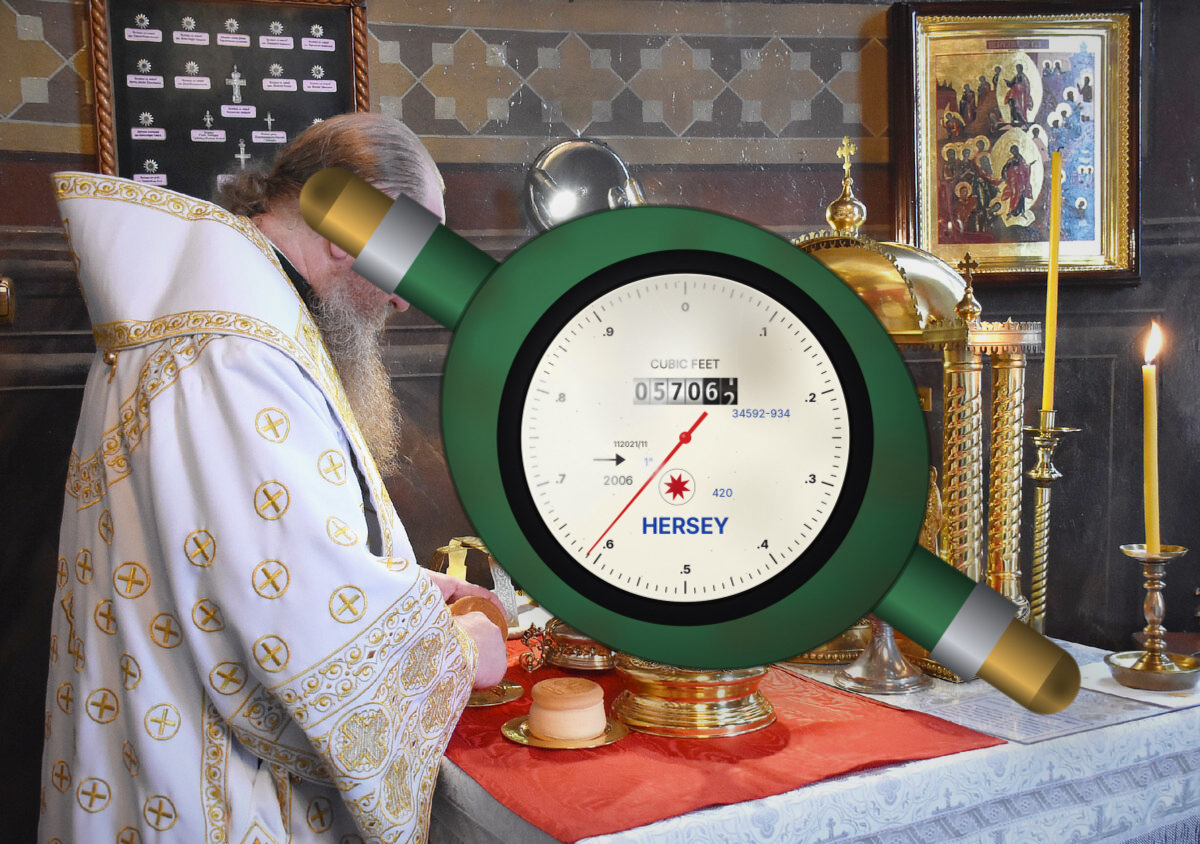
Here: 57061.61ft³
